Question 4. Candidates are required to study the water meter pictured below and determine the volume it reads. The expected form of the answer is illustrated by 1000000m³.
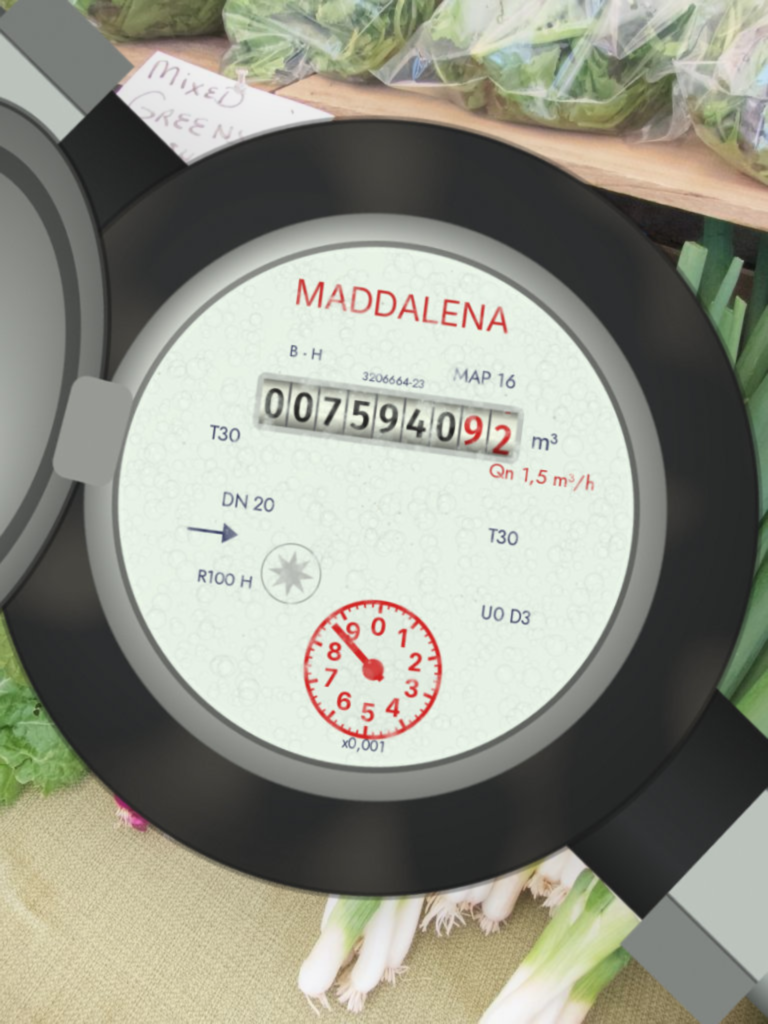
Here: 75940.918m³
